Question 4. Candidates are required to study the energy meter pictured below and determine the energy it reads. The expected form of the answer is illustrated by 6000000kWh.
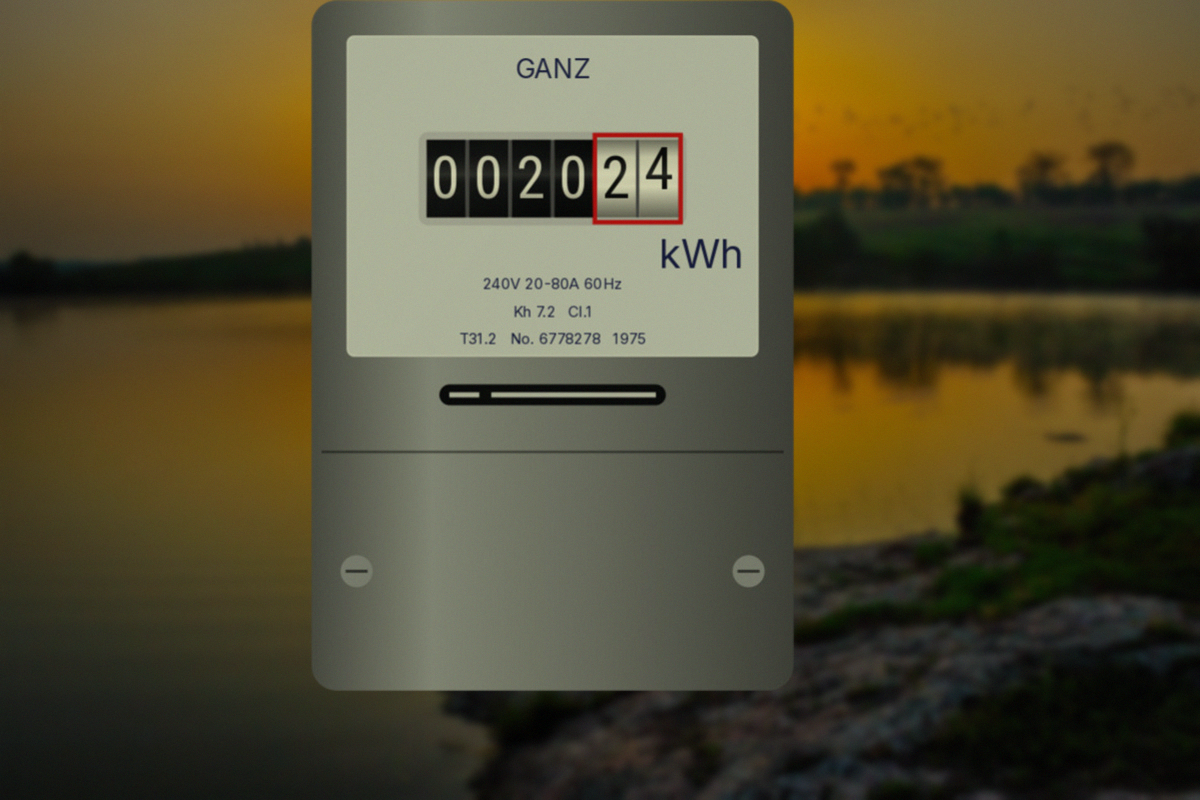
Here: 20.24kWh
